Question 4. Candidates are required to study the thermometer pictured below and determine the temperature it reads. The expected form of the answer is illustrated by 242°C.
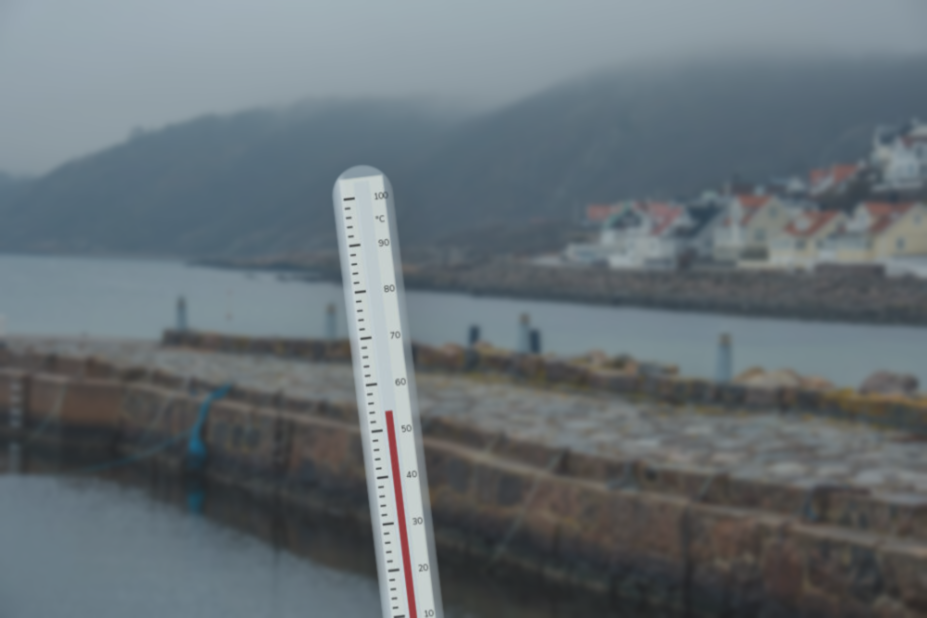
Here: 54°C
